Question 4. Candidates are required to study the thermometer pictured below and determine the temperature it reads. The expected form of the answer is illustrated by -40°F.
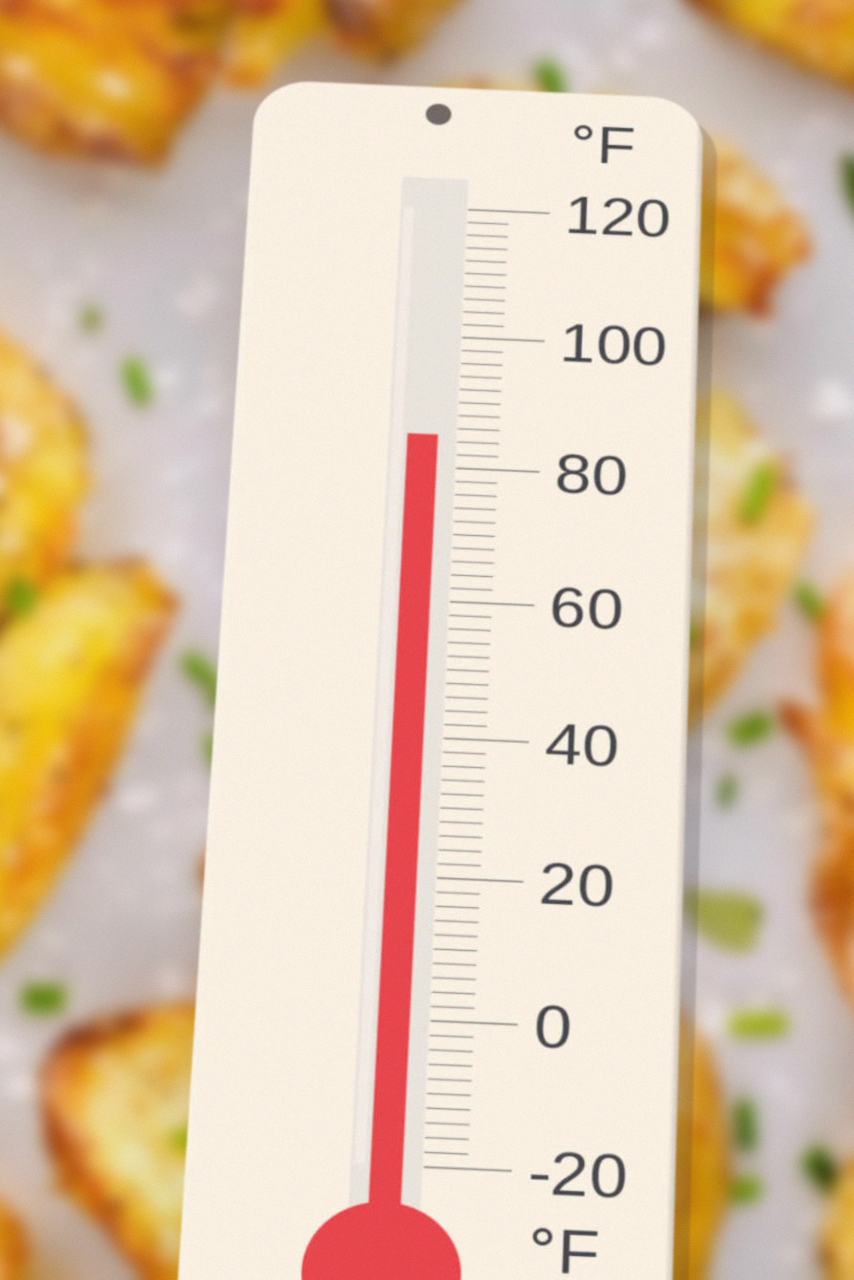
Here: 85°F
